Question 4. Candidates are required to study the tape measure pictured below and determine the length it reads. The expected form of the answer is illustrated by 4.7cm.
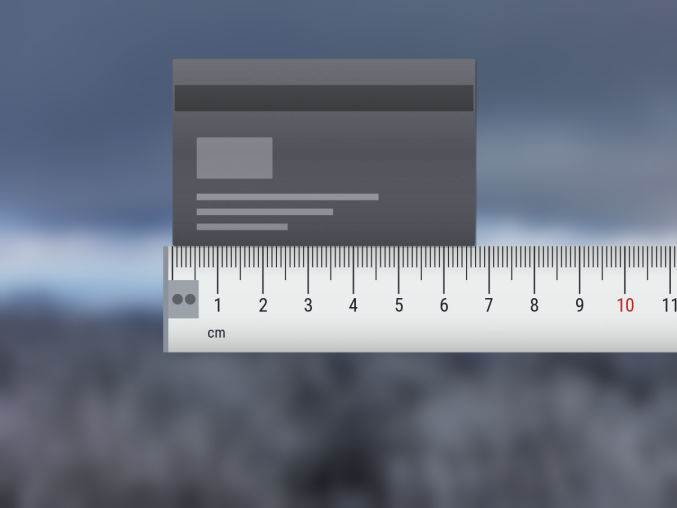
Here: 6.7cm
